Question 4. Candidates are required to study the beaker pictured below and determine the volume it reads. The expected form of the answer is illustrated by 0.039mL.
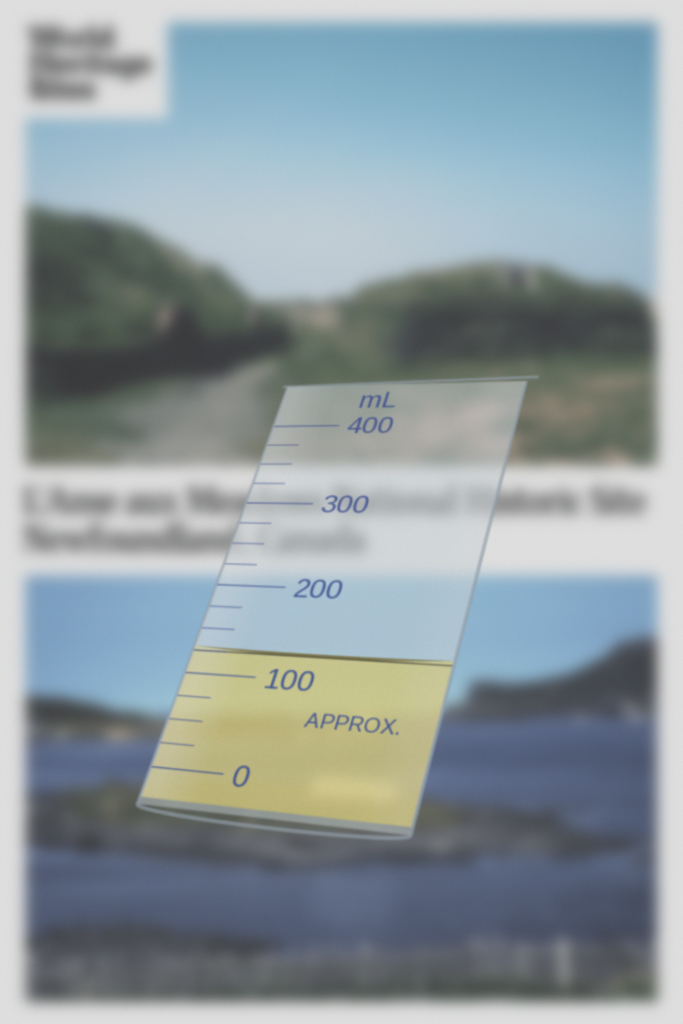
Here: 125mL
